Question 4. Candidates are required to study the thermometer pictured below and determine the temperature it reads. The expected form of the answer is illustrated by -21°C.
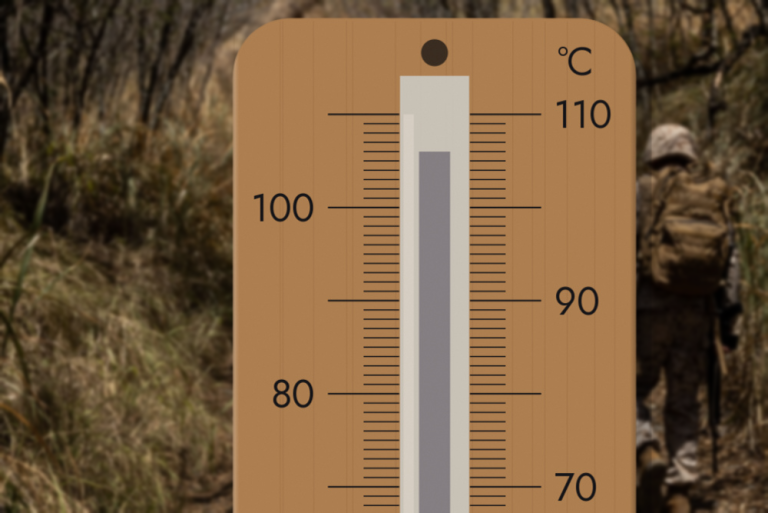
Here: 106°C
